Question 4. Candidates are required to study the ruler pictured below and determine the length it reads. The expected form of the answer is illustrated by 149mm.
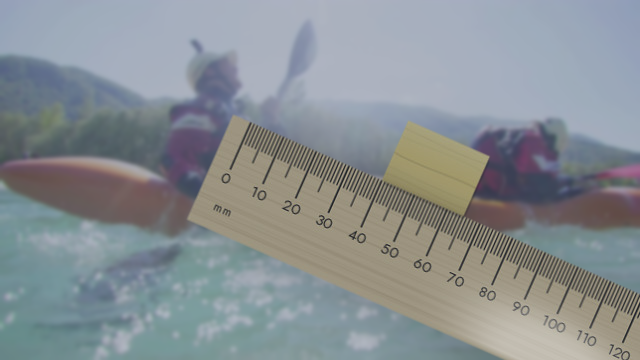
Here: 25mm
